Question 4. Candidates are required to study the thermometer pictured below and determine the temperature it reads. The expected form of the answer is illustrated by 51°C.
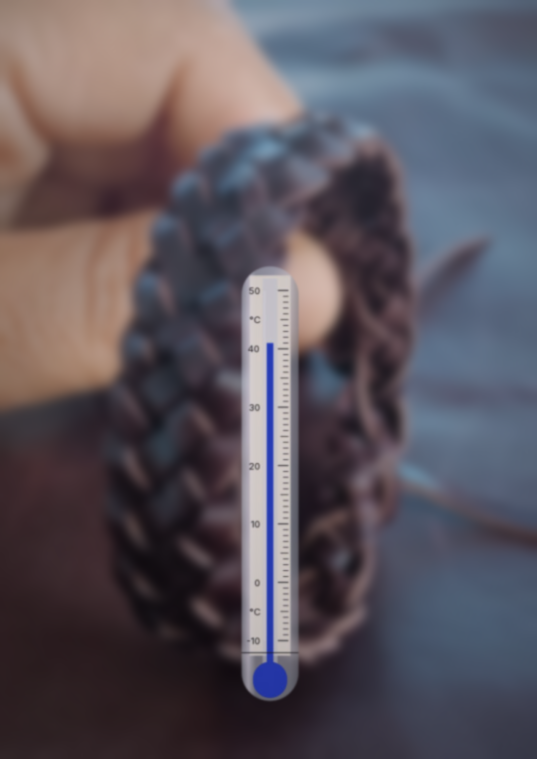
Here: 41°C
